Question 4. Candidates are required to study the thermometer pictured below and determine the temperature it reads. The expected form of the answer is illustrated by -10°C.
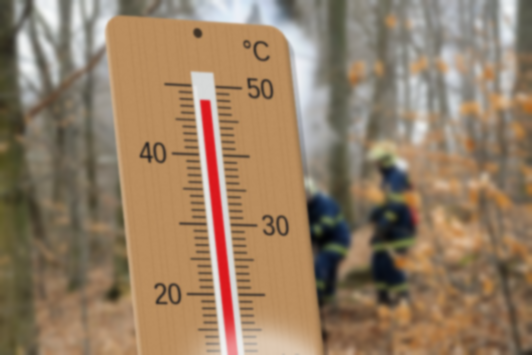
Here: 48°C
